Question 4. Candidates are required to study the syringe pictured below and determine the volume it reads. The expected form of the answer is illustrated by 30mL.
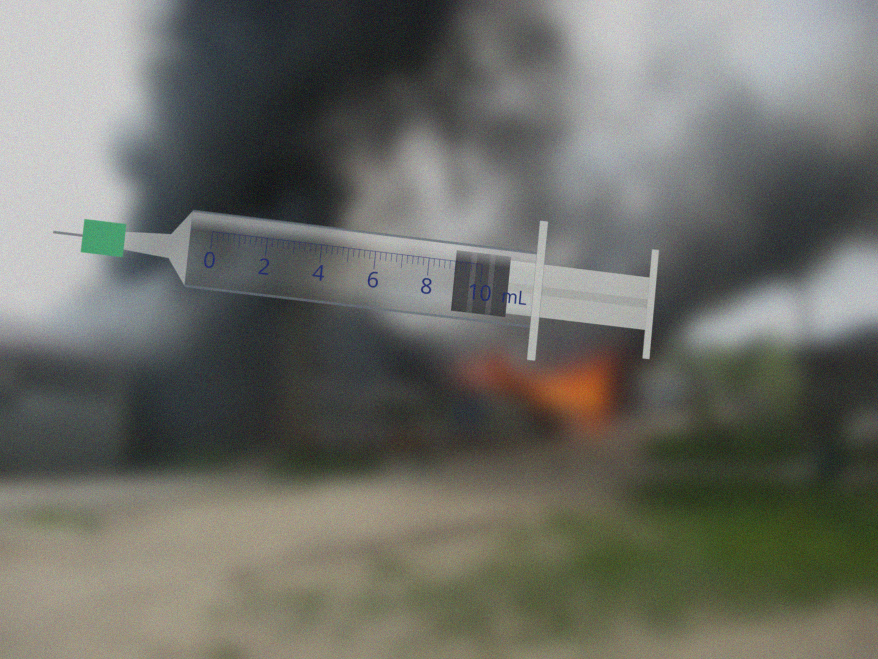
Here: 9mL
